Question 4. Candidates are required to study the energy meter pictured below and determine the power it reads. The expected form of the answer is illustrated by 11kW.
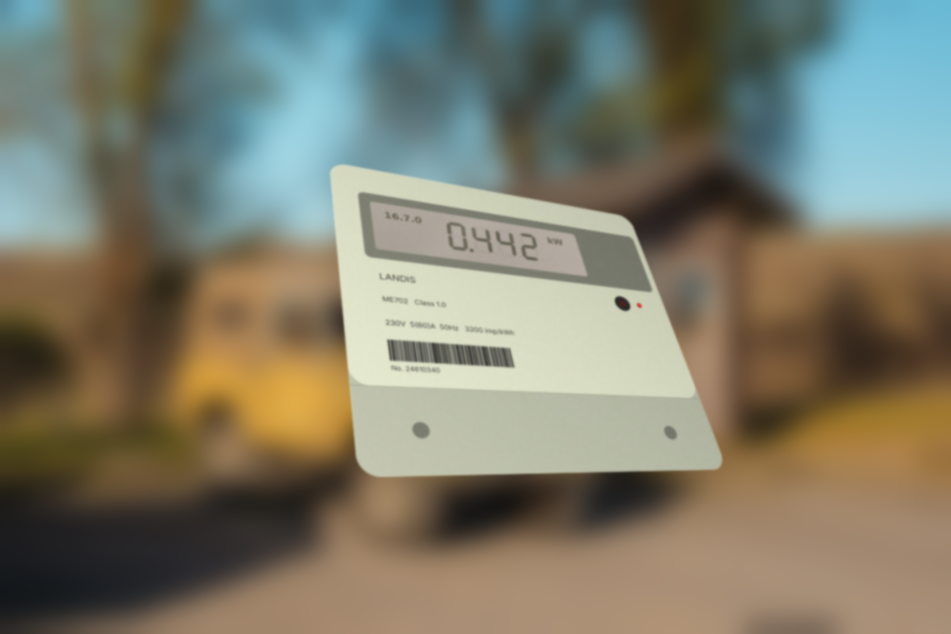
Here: 0.442kW
